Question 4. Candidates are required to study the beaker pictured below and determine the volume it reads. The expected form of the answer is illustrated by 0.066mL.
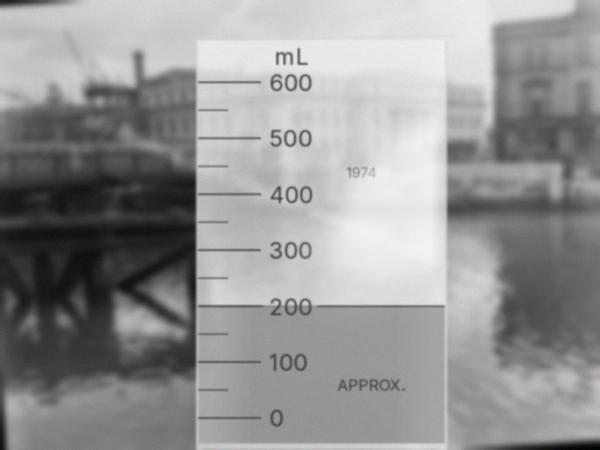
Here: 200mL
